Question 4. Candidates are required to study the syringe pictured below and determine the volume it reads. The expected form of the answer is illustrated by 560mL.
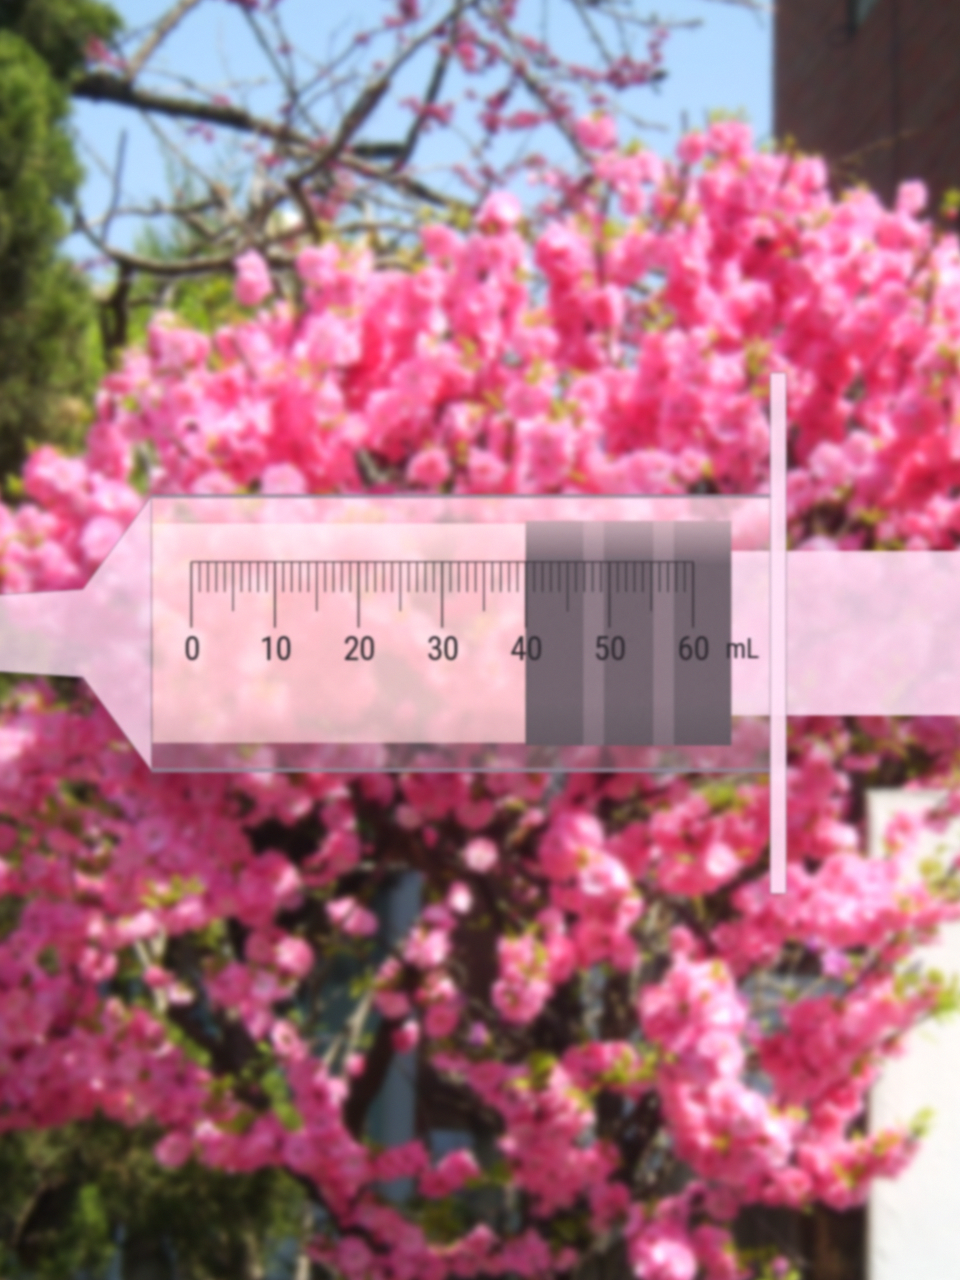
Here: 40mL
